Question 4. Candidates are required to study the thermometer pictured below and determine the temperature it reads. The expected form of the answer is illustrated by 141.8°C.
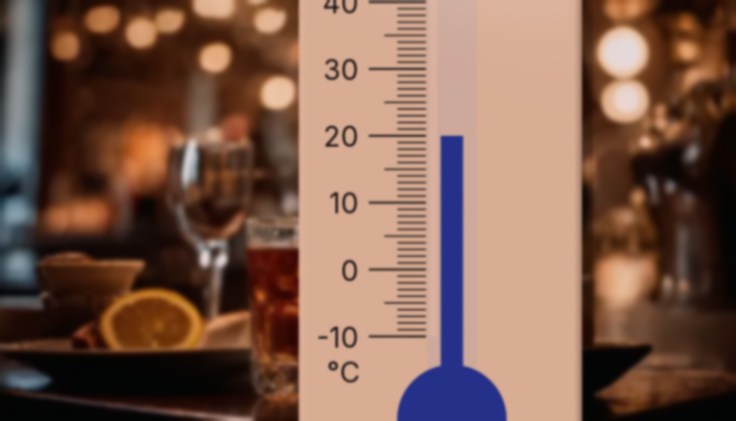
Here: 20°C
